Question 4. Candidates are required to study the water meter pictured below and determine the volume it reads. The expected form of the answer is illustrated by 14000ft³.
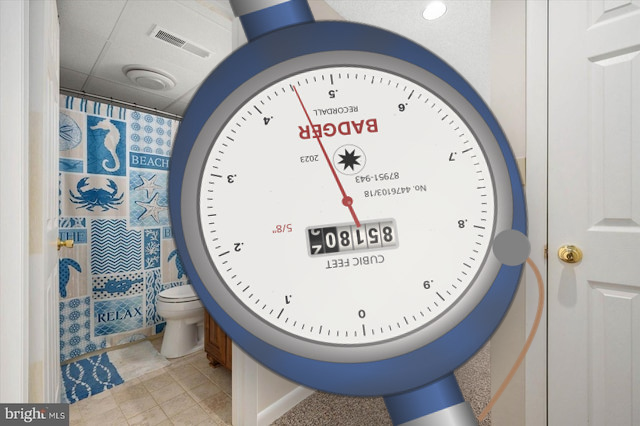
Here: 851802.45ft³
